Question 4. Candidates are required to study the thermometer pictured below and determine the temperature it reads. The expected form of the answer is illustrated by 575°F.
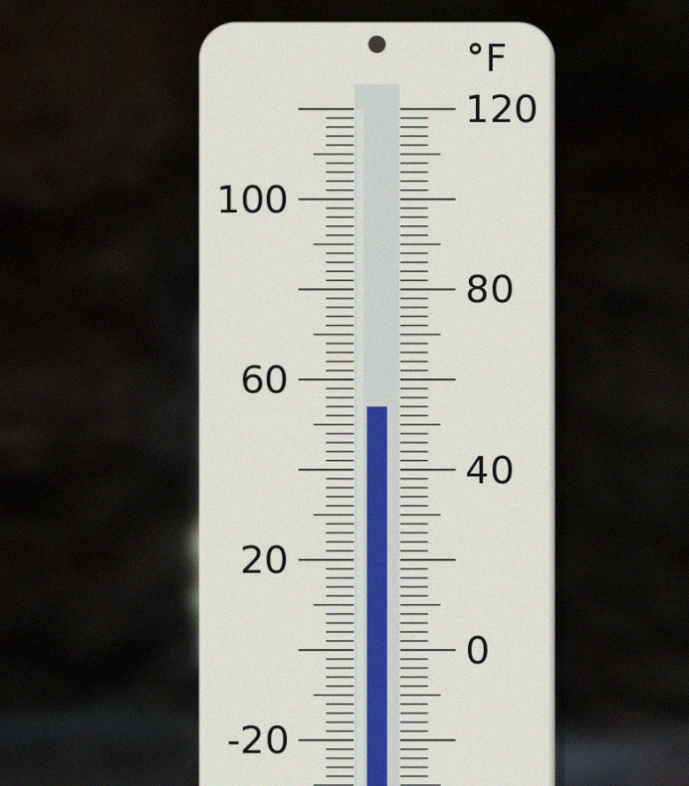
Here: 54°F
